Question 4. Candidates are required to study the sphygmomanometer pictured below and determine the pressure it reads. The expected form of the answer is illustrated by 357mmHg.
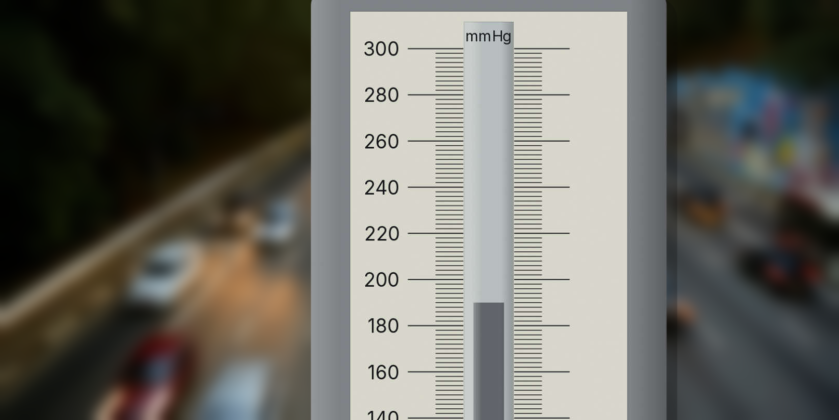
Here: 190mmHg
